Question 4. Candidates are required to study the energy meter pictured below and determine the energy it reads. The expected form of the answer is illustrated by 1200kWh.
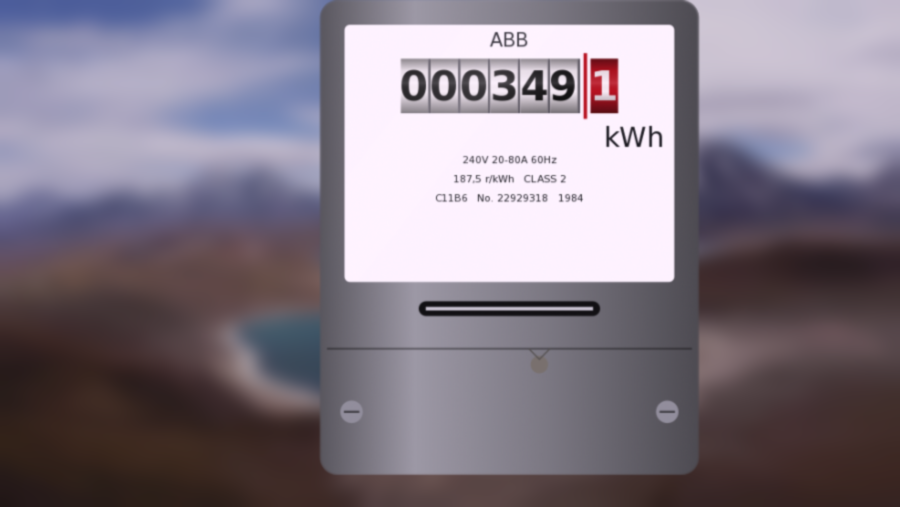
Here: 349.1kWh
